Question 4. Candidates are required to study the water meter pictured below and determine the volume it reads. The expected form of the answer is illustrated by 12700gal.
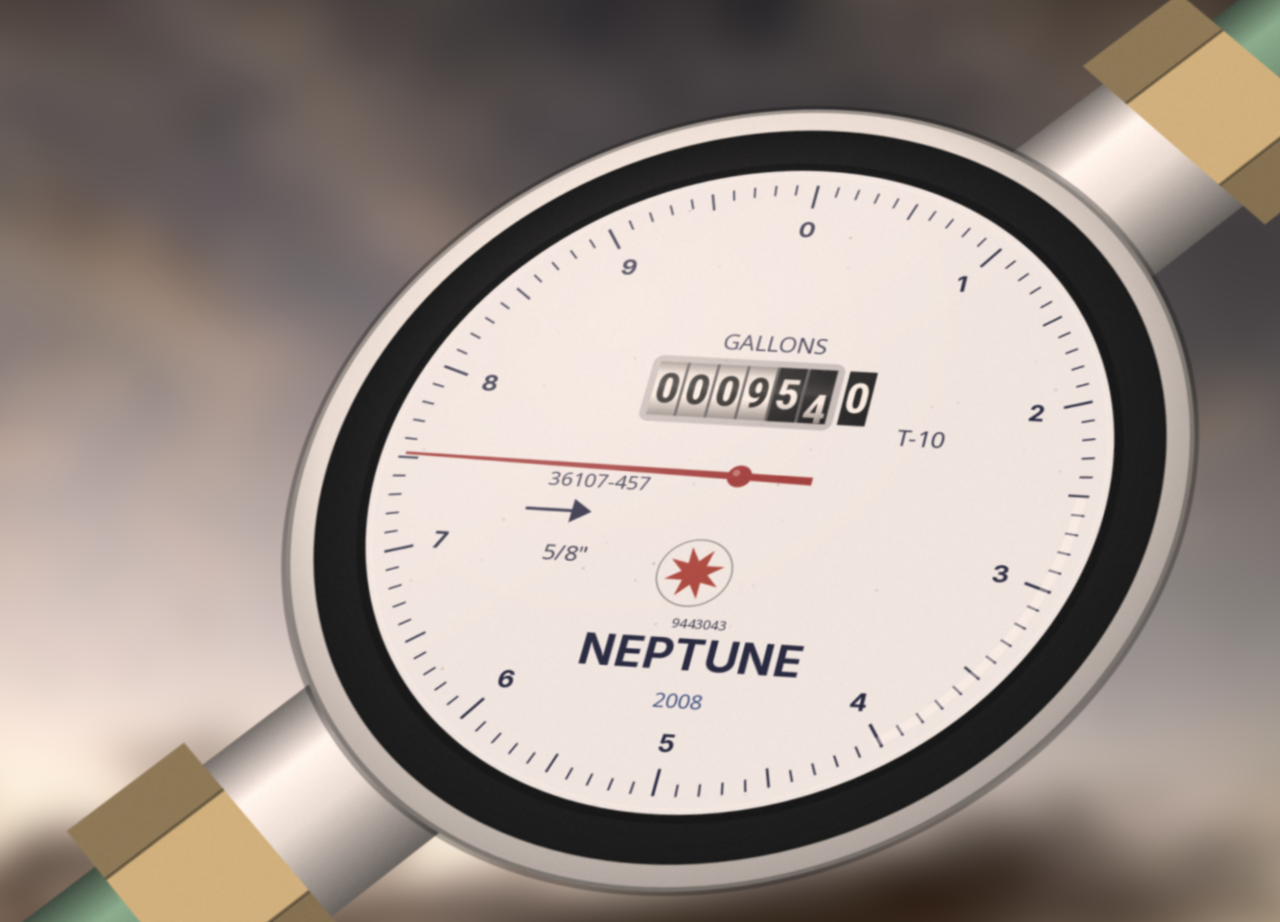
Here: 9537.5gal
